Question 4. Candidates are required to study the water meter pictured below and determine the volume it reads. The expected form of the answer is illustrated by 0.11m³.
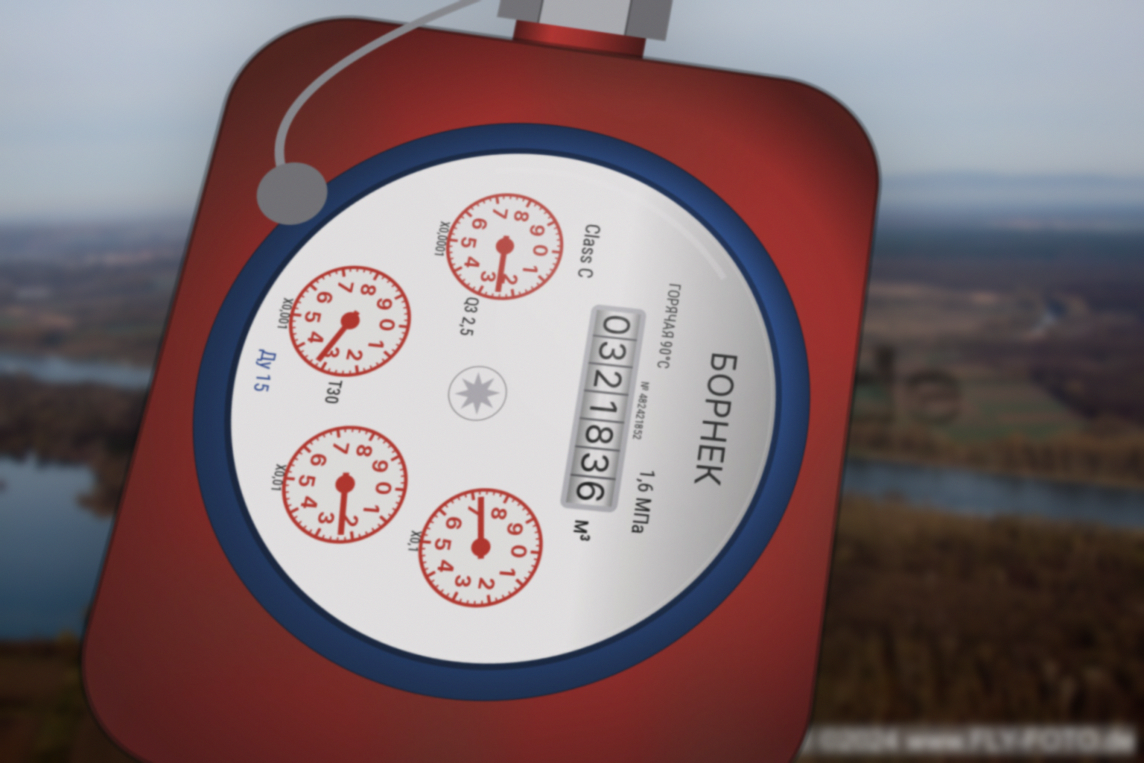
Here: 321836.7232m³
